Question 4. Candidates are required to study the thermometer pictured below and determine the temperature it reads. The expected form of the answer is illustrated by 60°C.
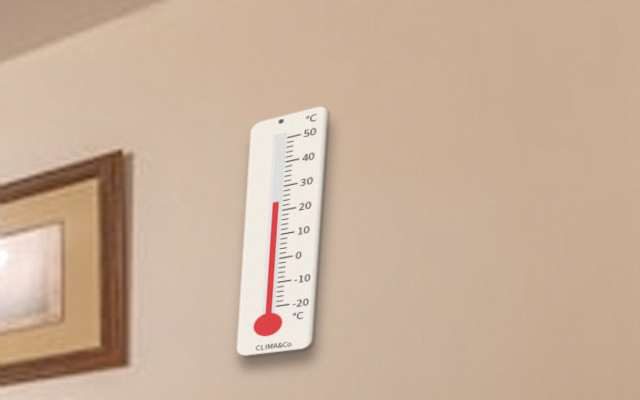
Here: 24°C
